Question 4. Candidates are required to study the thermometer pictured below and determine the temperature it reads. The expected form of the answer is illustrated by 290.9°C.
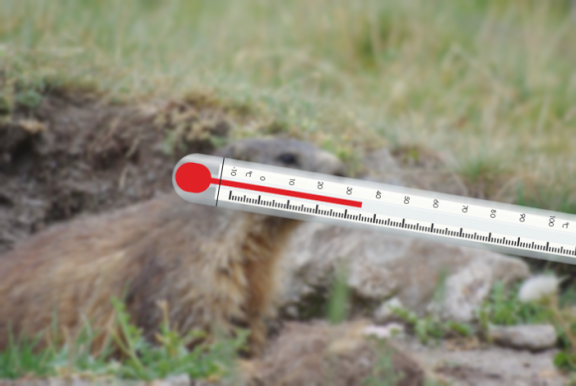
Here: 35°C
